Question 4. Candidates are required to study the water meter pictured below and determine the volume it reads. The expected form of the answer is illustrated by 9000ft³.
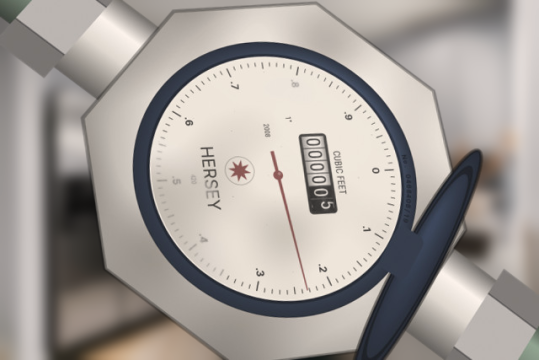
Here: 5.23ft³
